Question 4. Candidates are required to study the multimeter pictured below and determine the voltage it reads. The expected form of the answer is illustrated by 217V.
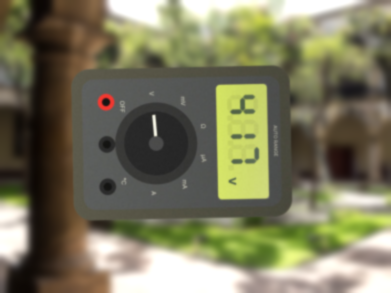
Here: 417V
